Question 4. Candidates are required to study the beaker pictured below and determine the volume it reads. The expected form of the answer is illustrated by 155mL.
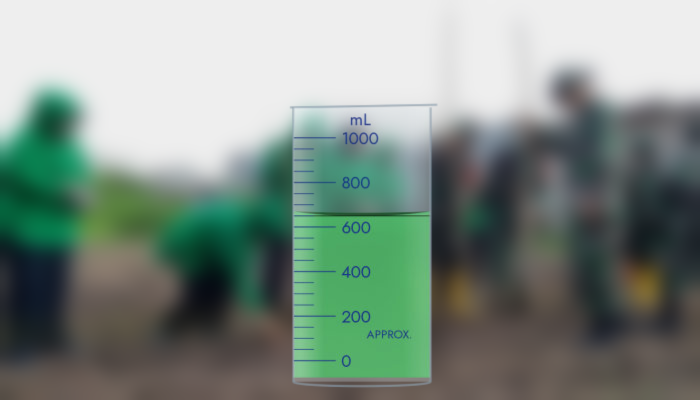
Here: 650mL
